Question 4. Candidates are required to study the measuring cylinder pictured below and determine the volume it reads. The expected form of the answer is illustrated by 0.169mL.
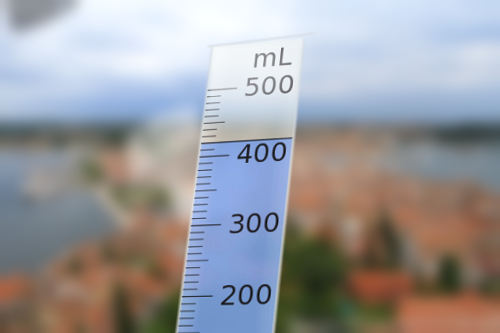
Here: 420mL
